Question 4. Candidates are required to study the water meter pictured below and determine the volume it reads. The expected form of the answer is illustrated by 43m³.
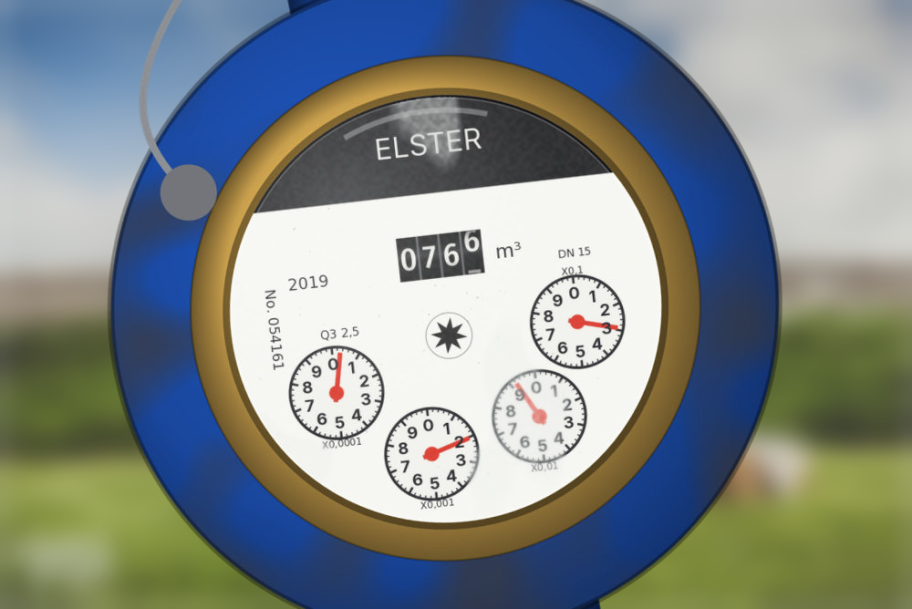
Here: 766.2920m³
